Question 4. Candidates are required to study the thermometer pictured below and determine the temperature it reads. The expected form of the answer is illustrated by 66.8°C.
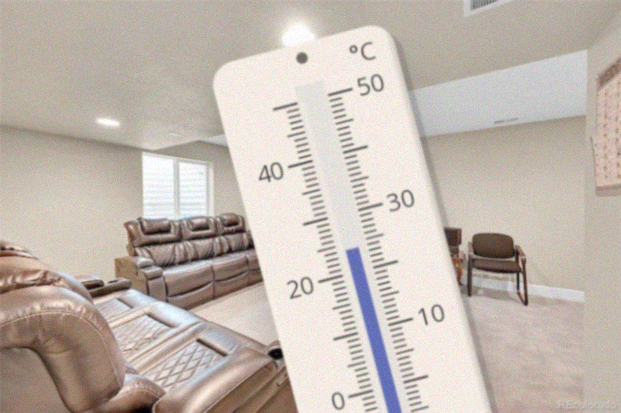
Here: 24°C
